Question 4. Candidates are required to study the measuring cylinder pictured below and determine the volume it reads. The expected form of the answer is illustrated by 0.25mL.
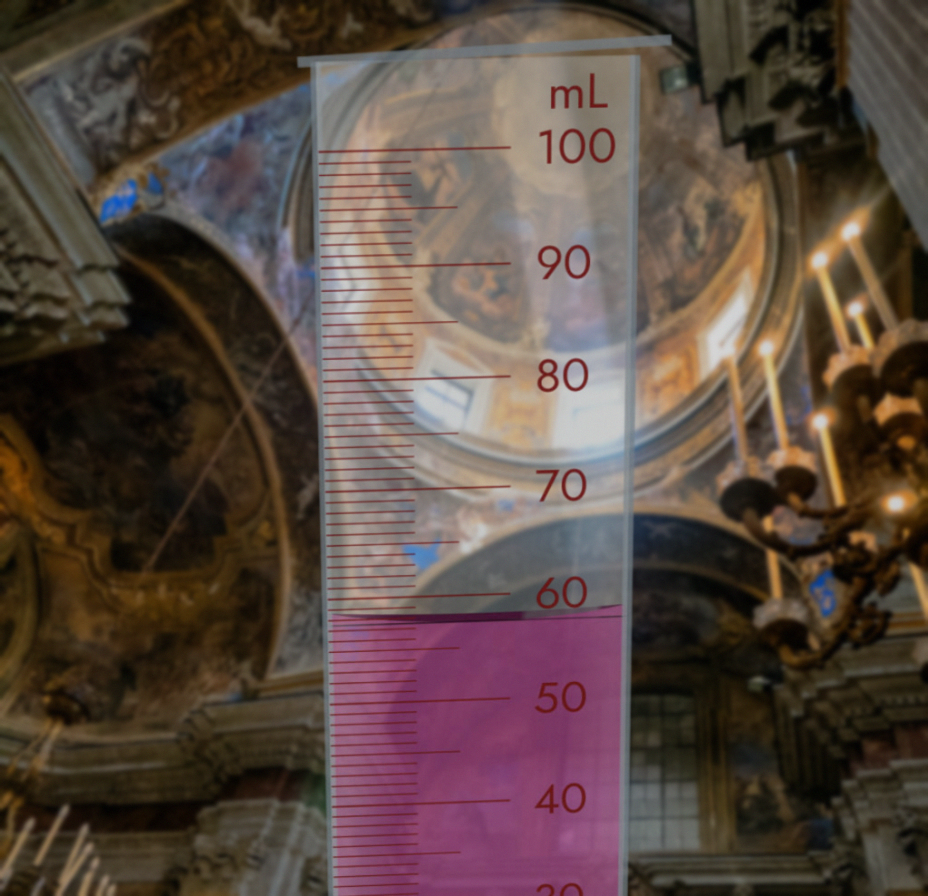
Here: 57.5mL
